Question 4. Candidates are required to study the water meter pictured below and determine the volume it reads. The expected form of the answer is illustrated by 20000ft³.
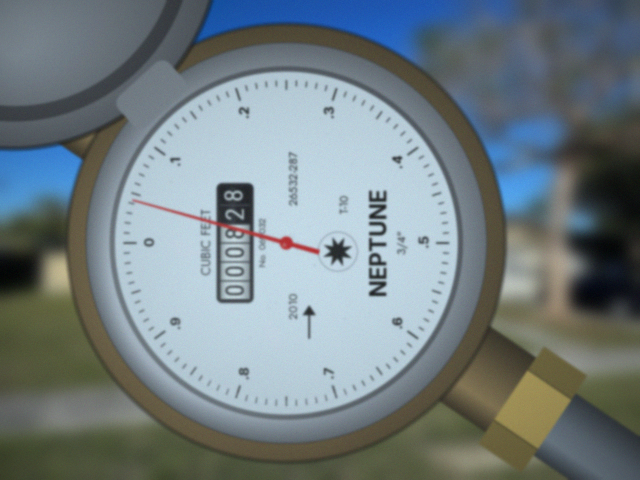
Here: 828.04ft³
